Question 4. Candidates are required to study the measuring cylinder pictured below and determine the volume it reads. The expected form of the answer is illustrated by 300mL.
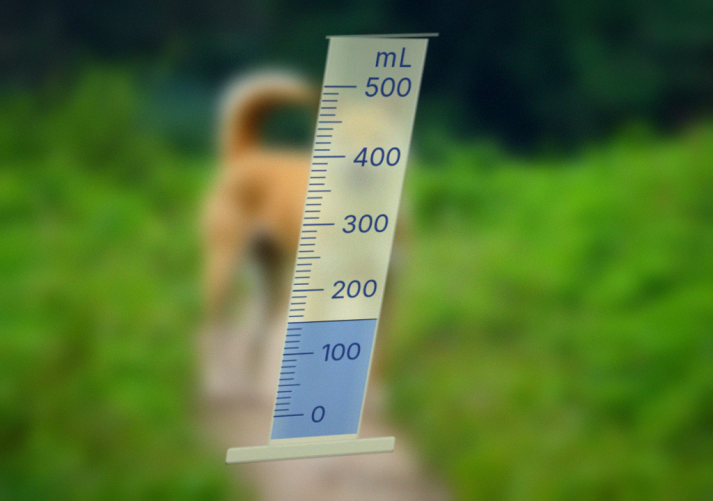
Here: 150mL
